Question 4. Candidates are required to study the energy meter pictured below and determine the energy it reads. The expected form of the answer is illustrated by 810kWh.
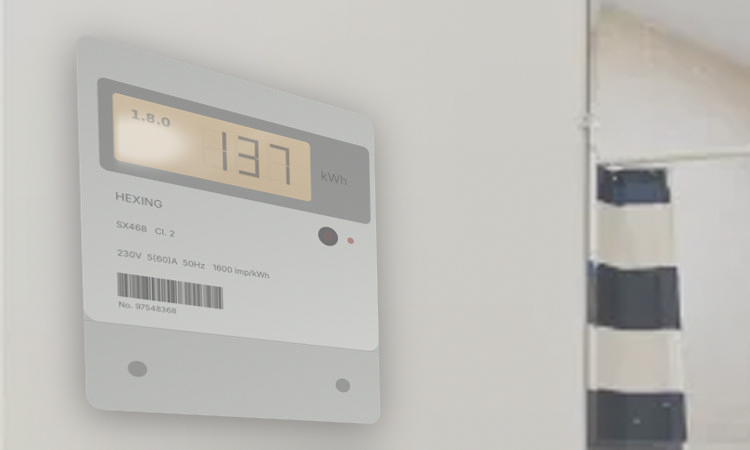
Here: 137kWh
